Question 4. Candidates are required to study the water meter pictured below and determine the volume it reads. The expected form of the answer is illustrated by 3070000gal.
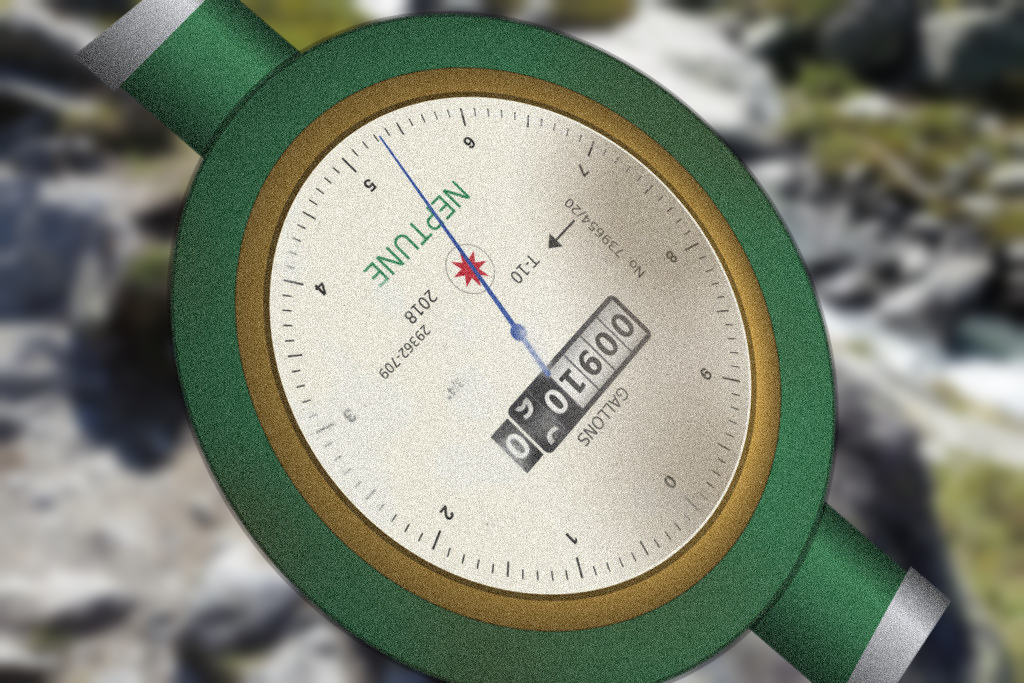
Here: 91055.3gal
